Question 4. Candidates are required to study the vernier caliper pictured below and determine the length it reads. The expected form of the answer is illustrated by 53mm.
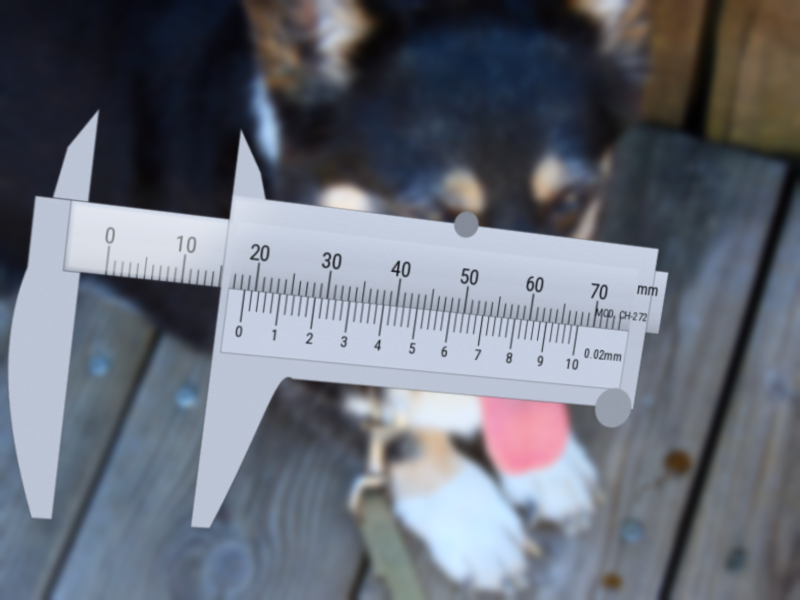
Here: 18.5mm
